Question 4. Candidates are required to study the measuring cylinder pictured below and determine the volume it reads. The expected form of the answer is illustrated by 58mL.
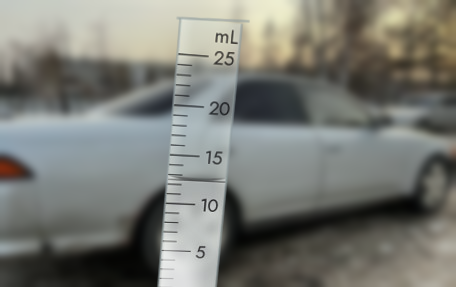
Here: 12.5mL
